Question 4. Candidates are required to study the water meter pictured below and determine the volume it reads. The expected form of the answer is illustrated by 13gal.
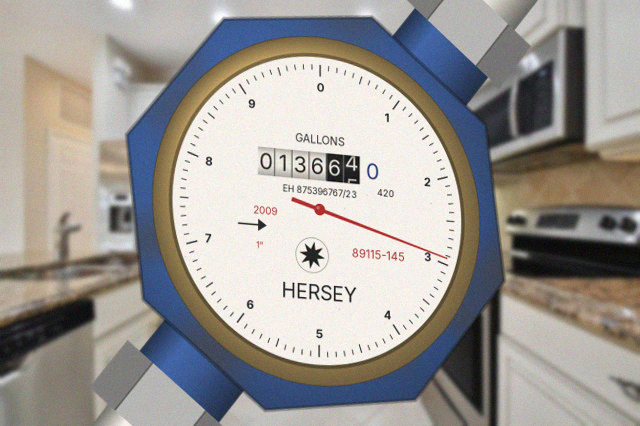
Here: 136642.9gal
